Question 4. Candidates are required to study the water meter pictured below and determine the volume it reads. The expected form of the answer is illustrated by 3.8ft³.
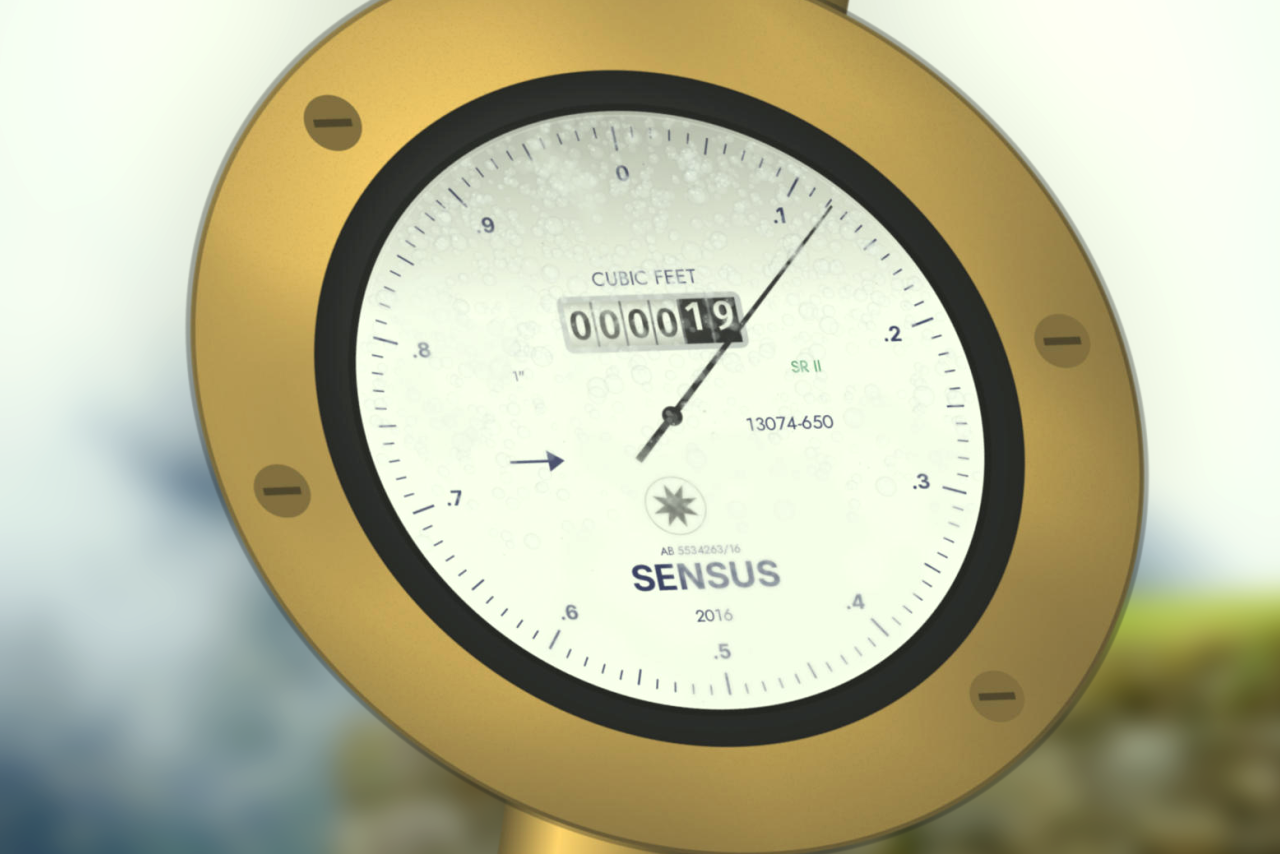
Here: 19.12ft³
